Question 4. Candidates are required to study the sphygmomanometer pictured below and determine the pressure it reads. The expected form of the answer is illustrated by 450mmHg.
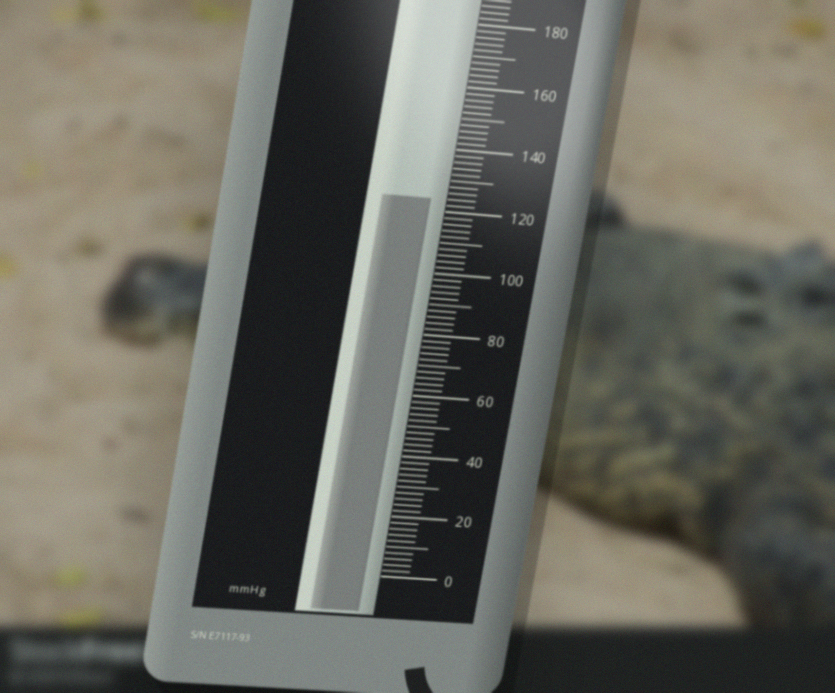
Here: 124mmHg
